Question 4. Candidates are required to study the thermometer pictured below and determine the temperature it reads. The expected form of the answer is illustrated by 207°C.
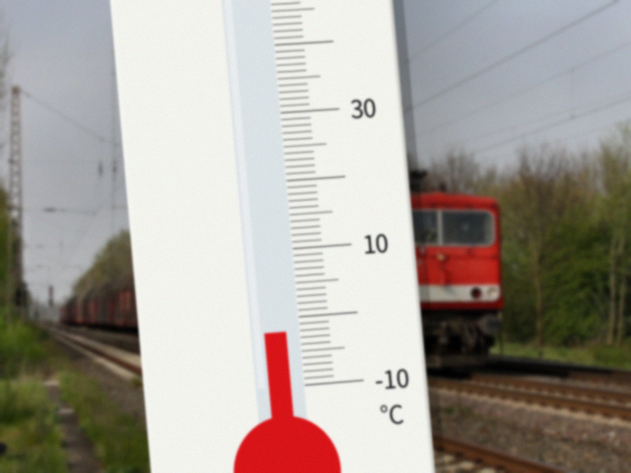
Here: -2°C
